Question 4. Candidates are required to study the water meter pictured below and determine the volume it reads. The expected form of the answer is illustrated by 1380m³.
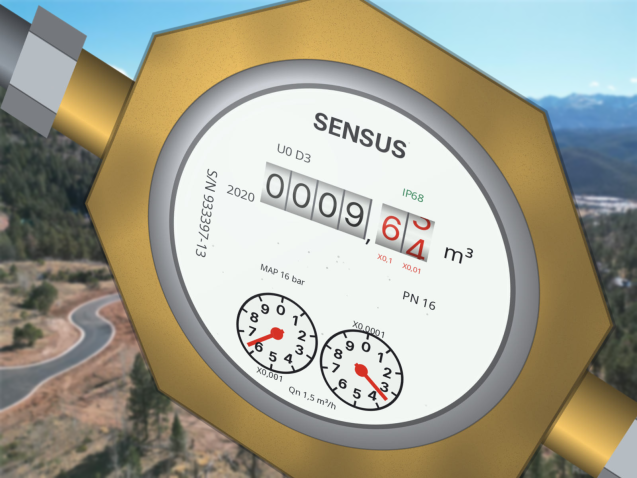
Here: 9.6363m³
